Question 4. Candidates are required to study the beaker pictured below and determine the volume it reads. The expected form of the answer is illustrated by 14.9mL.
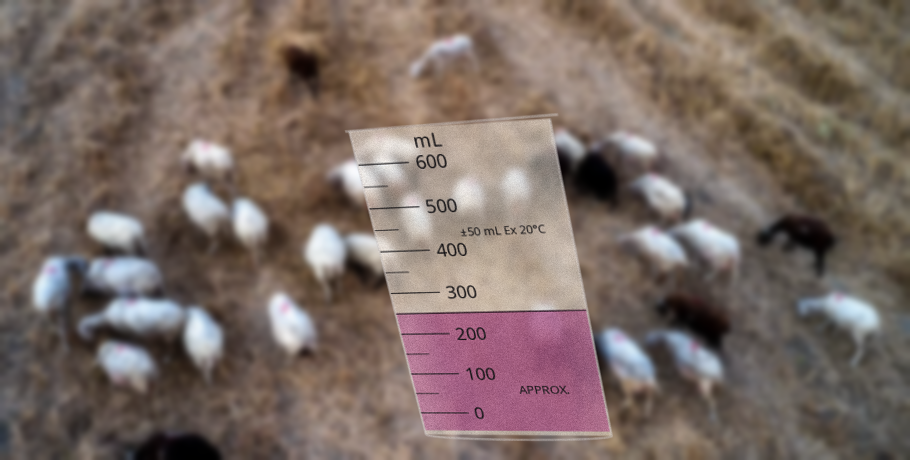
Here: 250mL
